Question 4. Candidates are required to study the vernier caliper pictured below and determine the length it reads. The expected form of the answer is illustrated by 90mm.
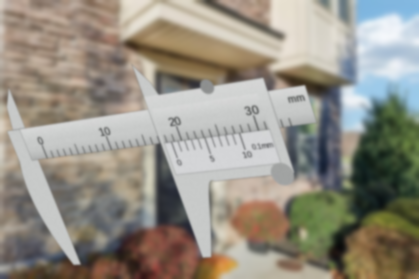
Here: 18.6mm
